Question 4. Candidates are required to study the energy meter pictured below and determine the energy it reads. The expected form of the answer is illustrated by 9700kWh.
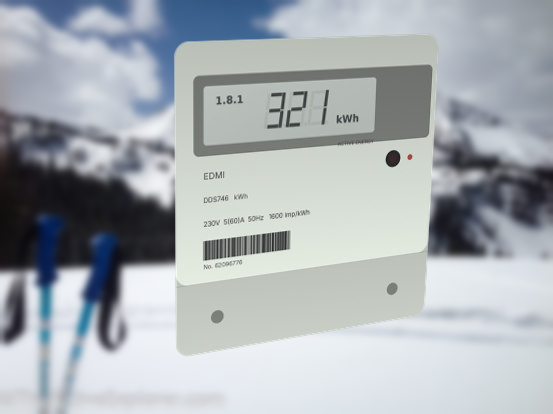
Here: 321kWh
